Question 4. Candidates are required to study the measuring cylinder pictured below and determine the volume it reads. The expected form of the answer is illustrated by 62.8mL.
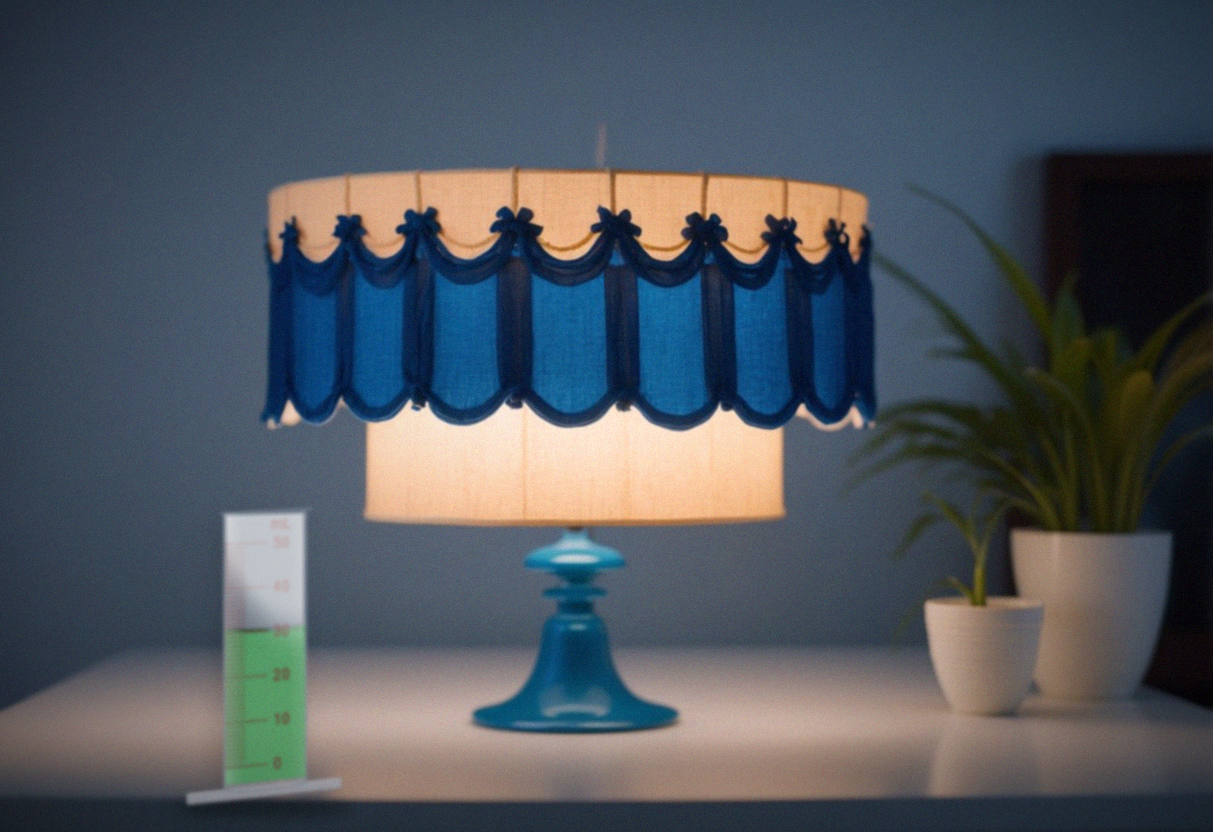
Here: 30mL
